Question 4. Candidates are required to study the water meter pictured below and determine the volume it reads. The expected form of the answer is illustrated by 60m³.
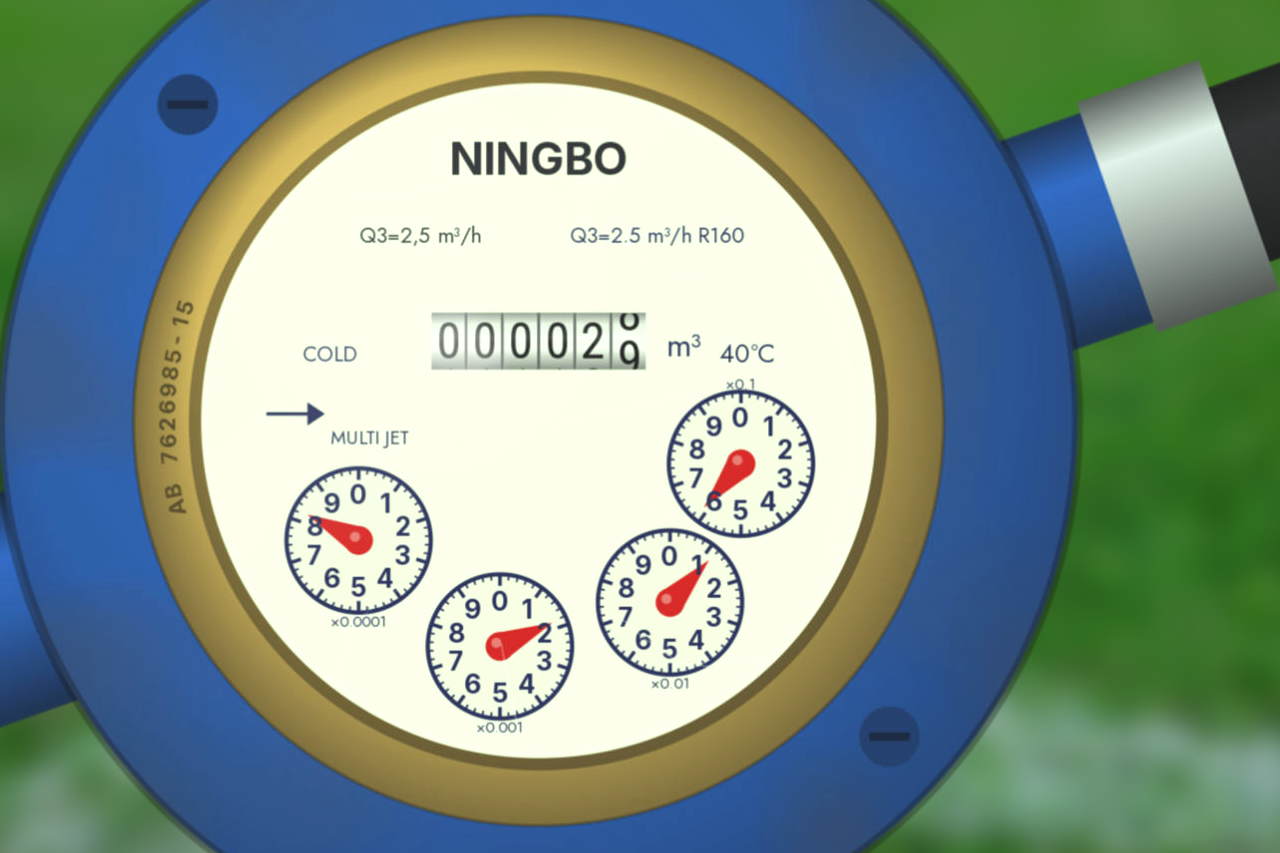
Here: 28.6118m³
